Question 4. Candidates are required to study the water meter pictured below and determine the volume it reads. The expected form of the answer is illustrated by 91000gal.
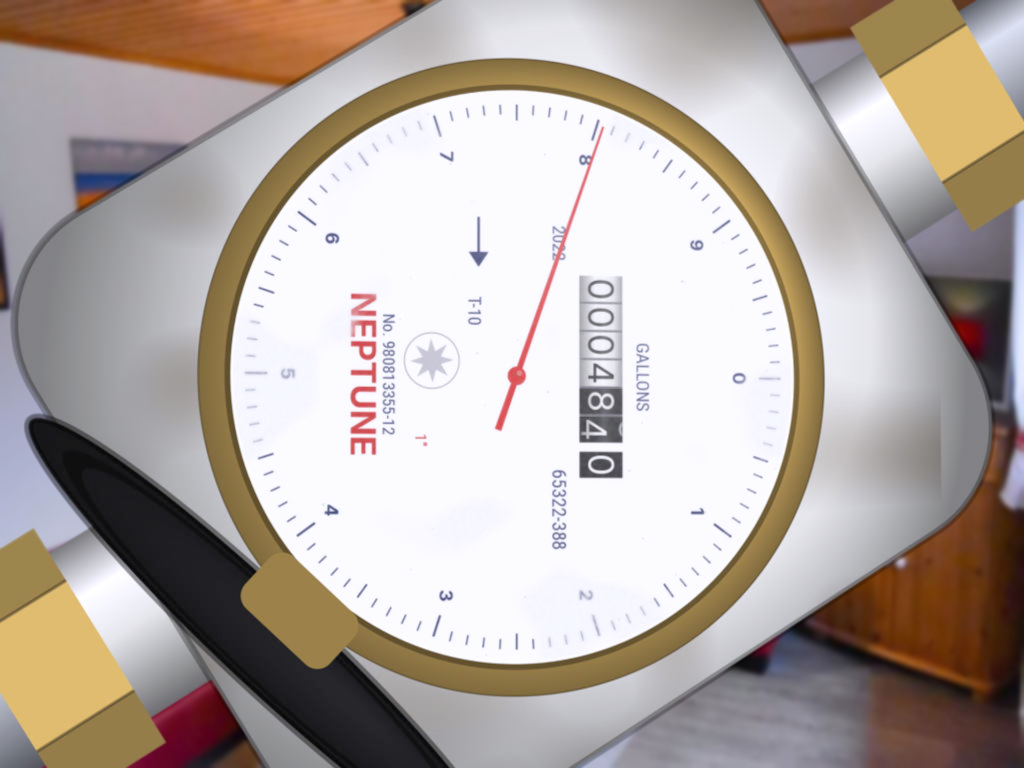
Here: 4838.0gal
